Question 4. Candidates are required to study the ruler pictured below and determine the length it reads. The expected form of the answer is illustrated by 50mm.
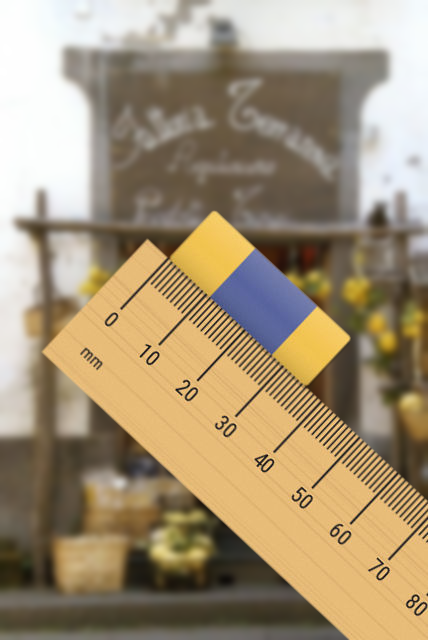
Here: 36mm
